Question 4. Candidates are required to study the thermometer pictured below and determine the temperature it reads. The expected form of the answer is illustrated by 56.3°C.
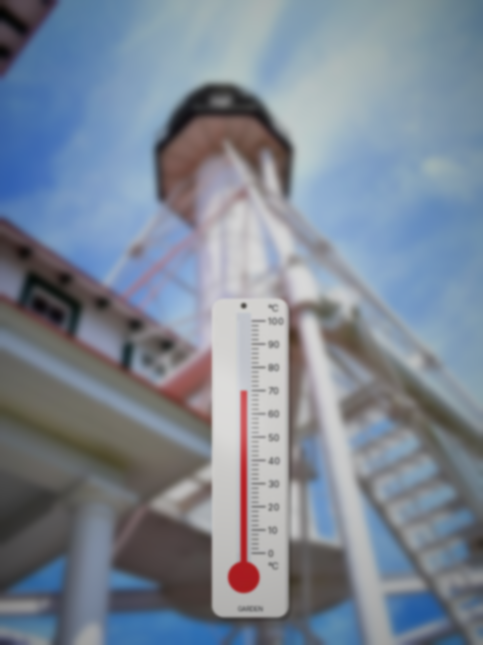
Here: 70°C
